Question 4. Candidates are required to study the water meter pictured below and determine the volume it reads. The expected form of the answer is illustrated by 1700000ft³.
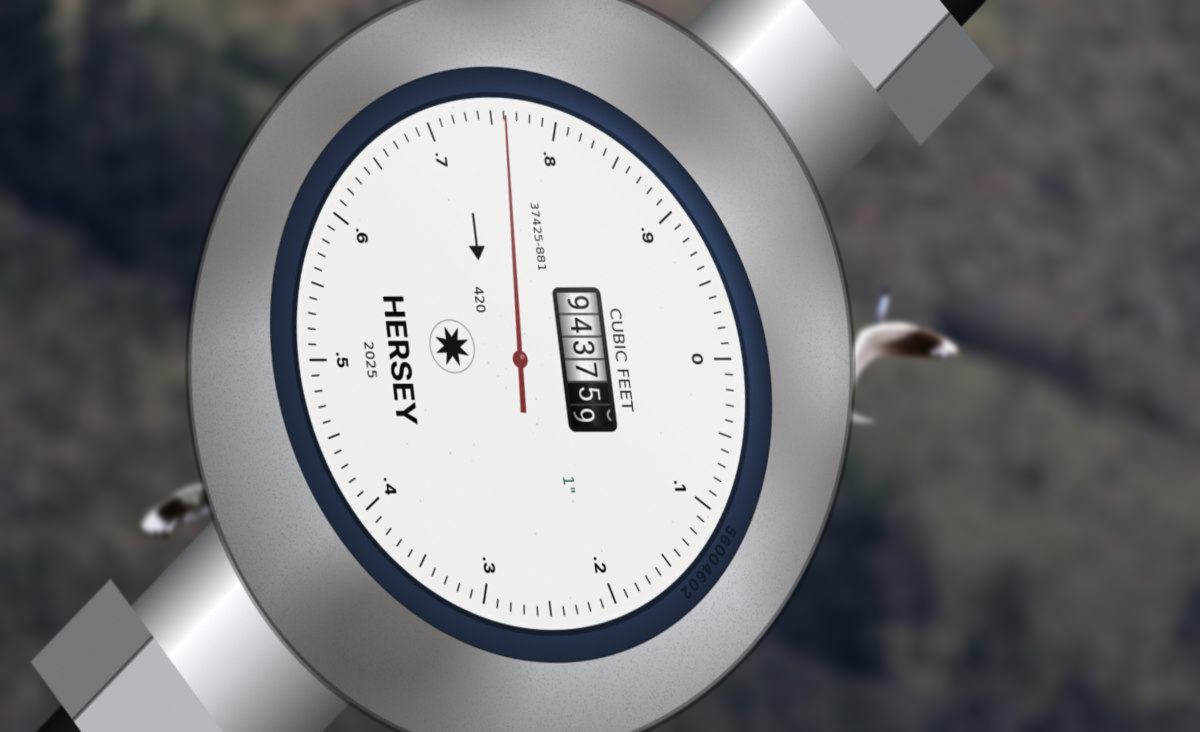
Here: 943758.76ft³
